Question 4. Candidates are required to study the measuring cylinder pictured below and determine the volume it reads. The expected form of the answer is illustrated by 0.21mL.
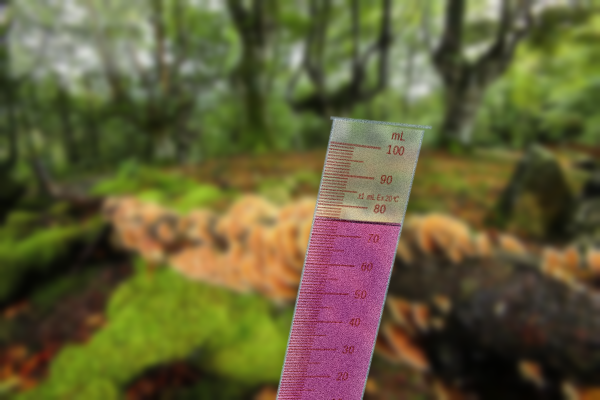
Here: 75mL
